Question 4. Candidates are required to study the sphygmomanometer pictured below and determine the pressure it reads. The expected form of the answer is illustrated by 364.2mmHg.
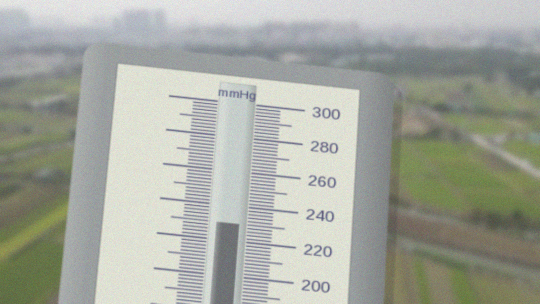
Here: 230mmHg
